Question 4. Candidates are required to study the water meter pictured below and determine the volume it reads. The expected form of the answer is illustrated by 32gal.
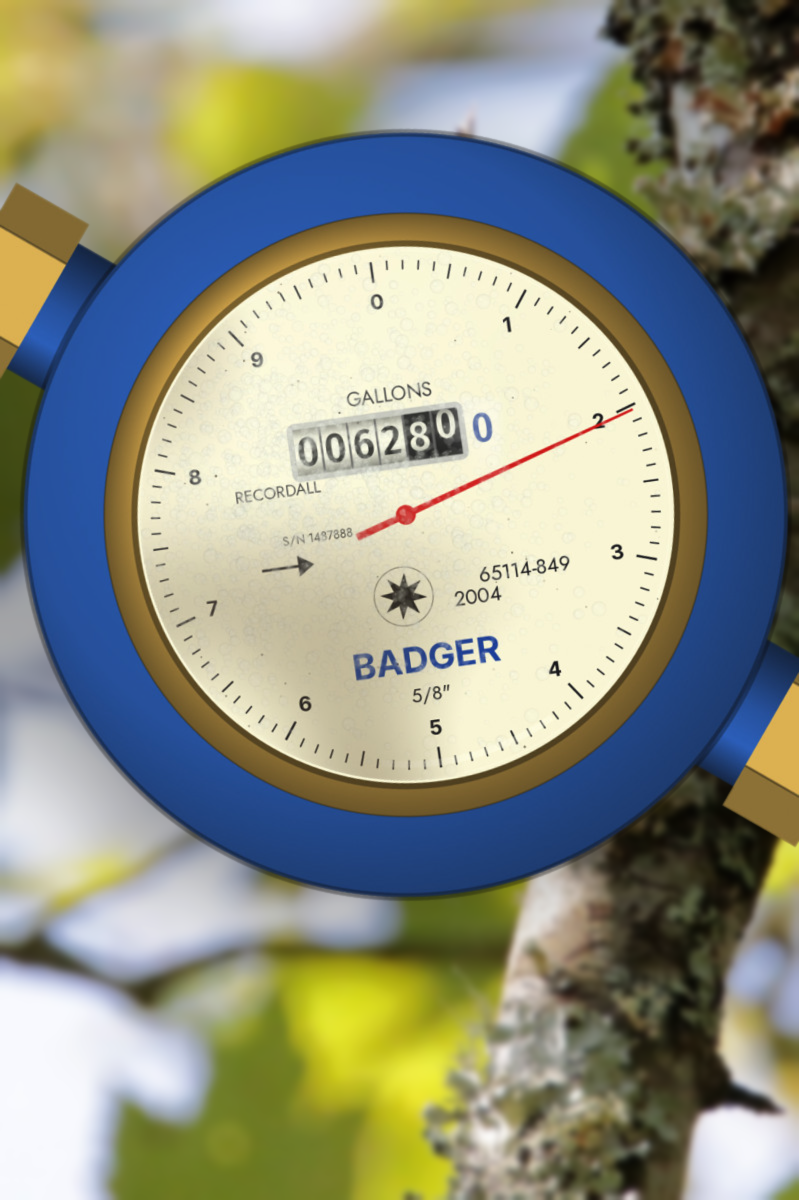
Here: 62802.0gal
